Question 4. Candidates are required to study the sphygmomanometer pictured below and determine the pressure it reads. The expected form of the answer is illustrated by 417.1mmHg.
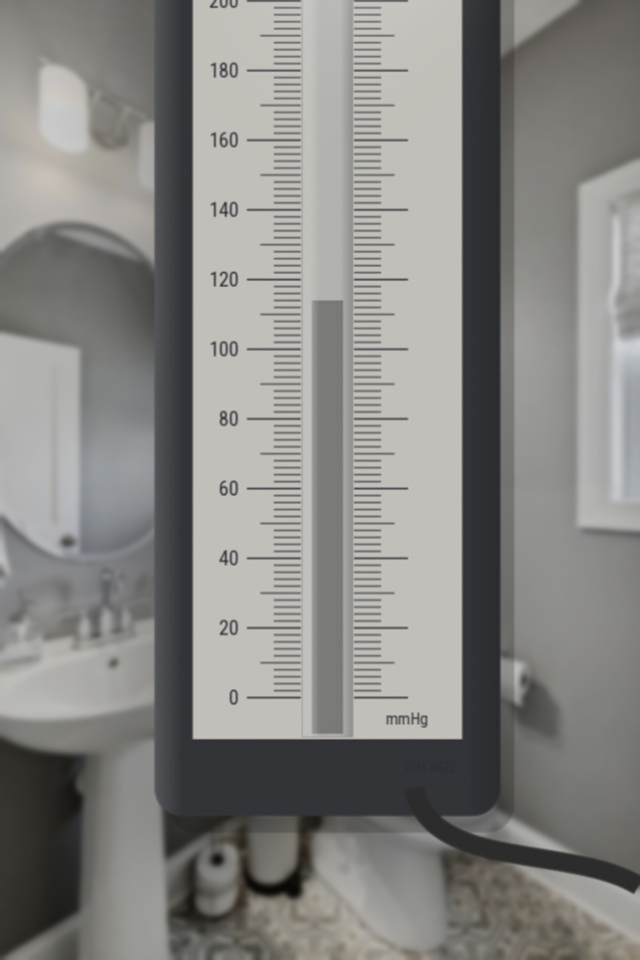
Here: 114mmHg
